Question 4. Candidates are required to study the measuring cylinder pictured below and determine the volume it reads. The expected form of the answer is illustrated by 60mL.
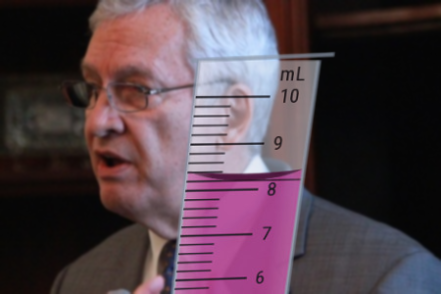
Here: 8.2mL
